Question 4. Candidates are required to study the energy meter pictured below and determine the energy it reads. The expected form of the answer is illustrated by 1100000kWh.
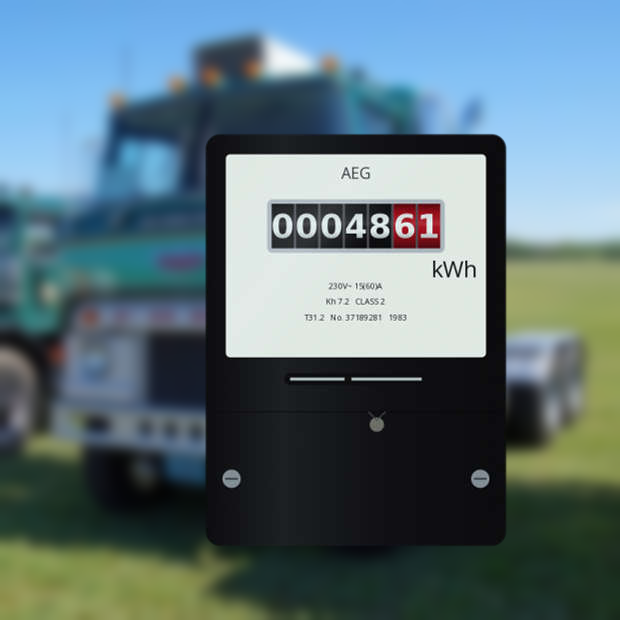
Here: 48.61kWh
